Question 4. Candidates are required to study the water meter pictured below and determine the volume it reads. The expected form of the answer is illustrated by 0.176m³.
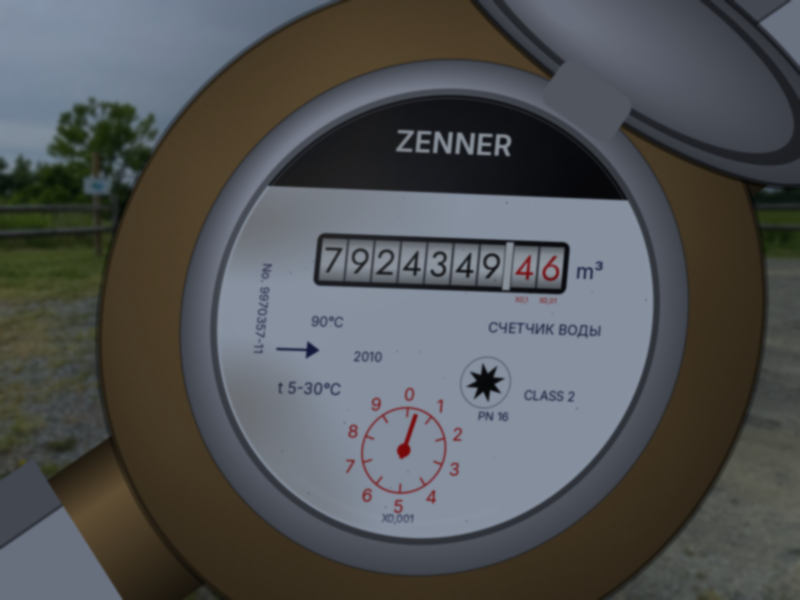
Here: 7924349.460m³
